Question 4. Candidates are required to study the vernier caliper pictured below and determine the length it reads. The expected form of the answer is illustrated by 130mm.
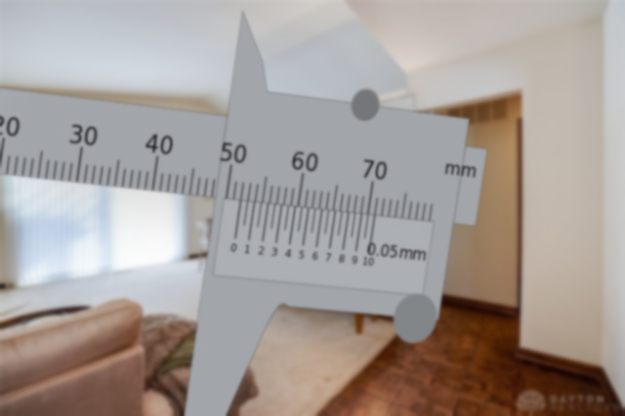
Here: 52.0mm
